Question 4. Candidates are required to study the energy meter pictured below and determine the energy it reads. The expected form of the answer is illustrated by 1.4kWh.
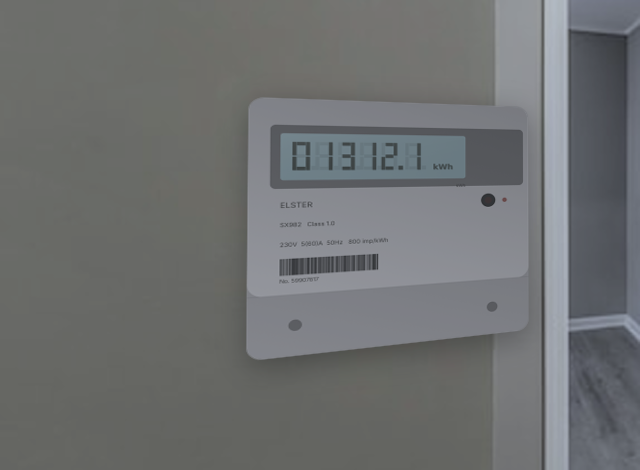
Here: 1312.1kWh
